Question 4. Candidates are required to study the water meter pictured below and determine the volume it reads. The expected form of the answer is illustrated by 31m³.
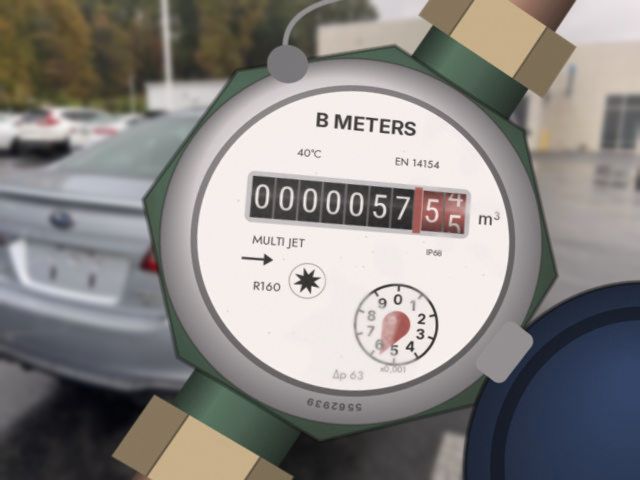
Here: 57.545m³
